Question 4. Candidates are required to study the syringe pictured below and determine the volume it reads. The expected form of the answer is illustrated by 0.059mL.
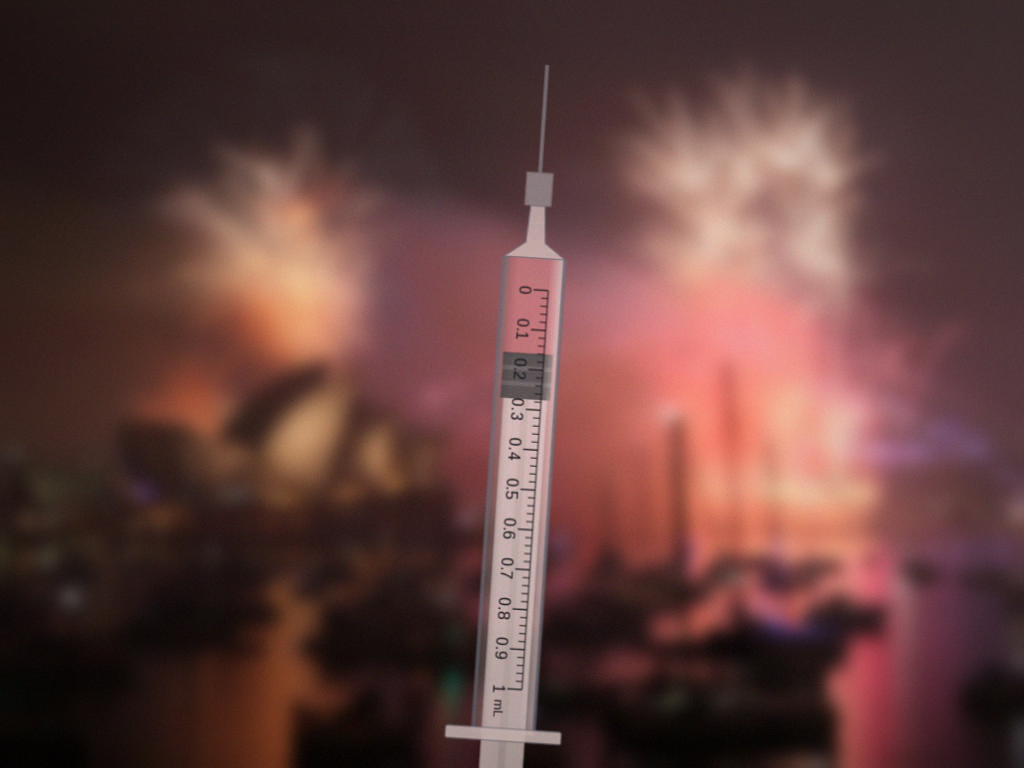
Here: 0.16mL
